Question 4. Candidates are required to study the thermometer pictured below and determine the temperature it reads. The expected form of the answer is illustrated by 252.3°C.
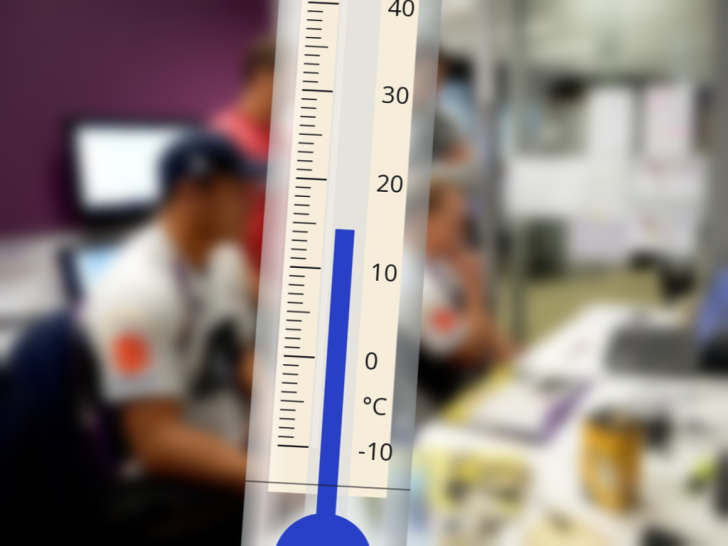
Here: 14.5°C
